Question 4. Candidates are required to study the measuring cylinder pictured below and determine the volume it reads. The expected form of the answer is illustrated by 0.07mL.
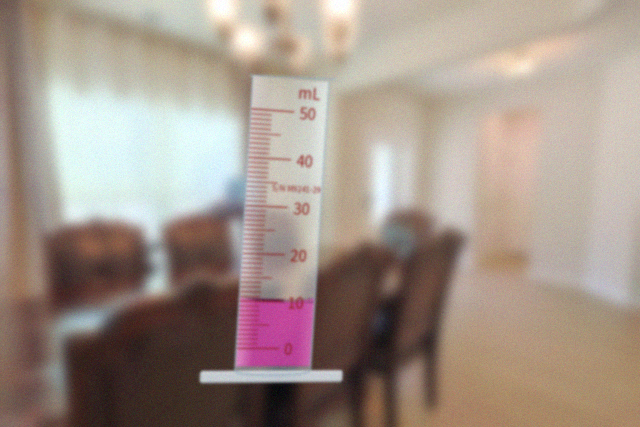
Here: 10mL
